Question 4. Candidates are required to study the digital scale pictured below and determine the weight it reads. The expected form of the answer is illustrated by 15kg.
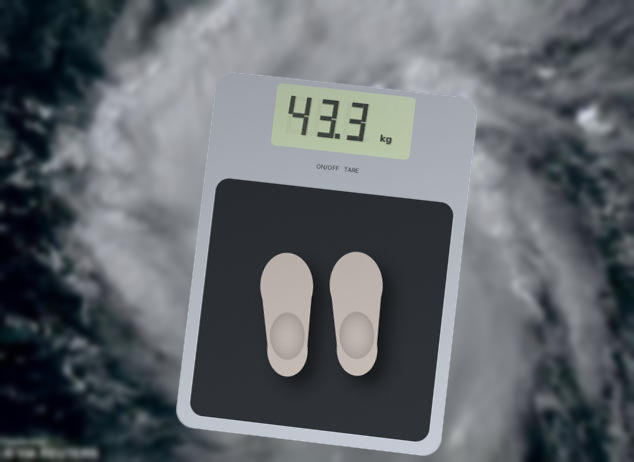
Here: 43.3kg
